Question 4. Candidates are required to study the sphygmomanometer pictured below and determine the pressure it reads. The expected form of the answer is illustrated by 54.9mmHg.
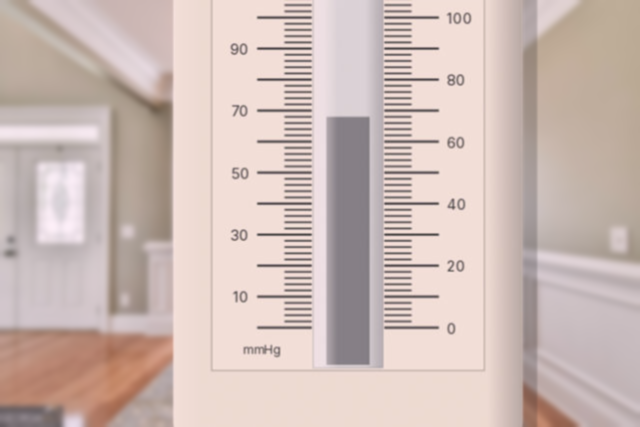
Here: 68mmHg
